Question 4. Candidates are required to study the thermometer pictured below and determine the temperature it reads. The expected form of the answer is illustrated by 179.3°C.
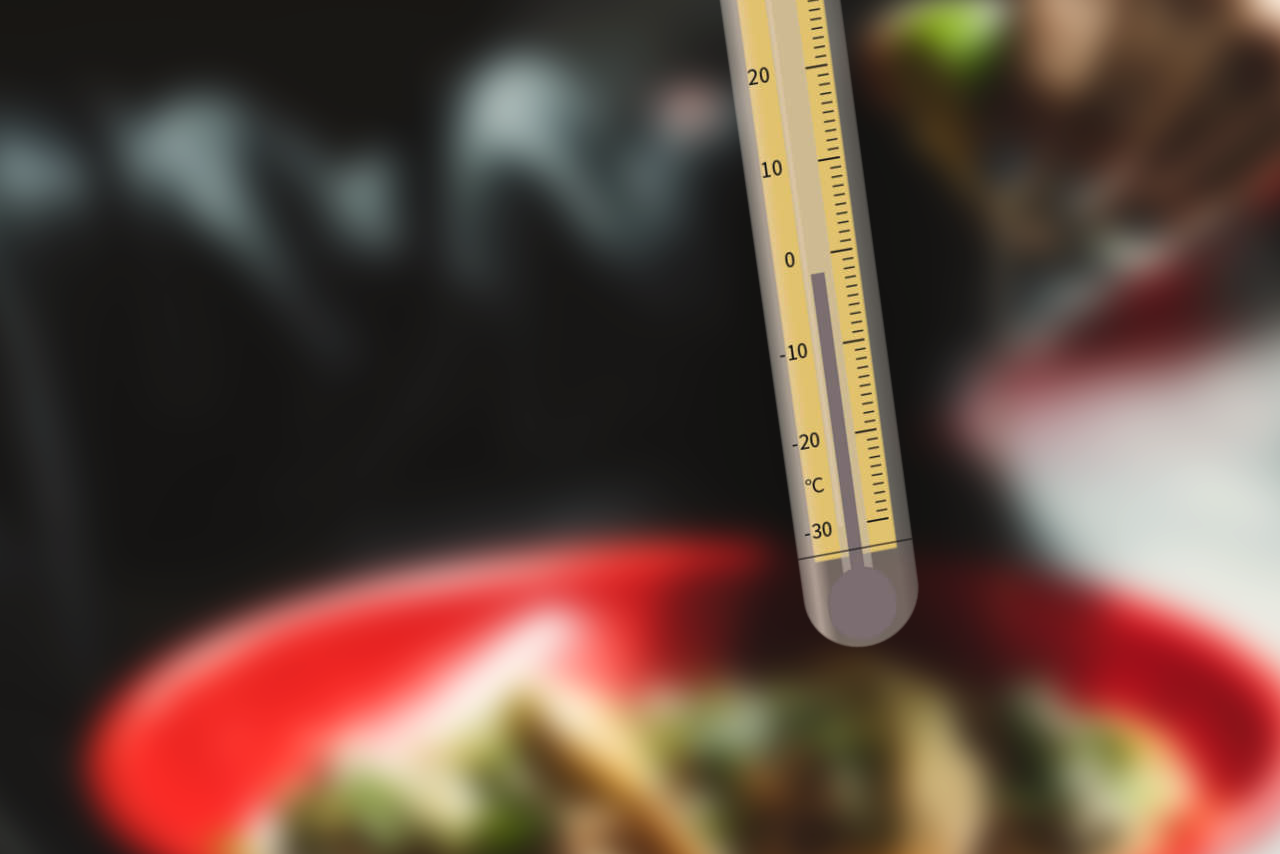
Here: -2°C
